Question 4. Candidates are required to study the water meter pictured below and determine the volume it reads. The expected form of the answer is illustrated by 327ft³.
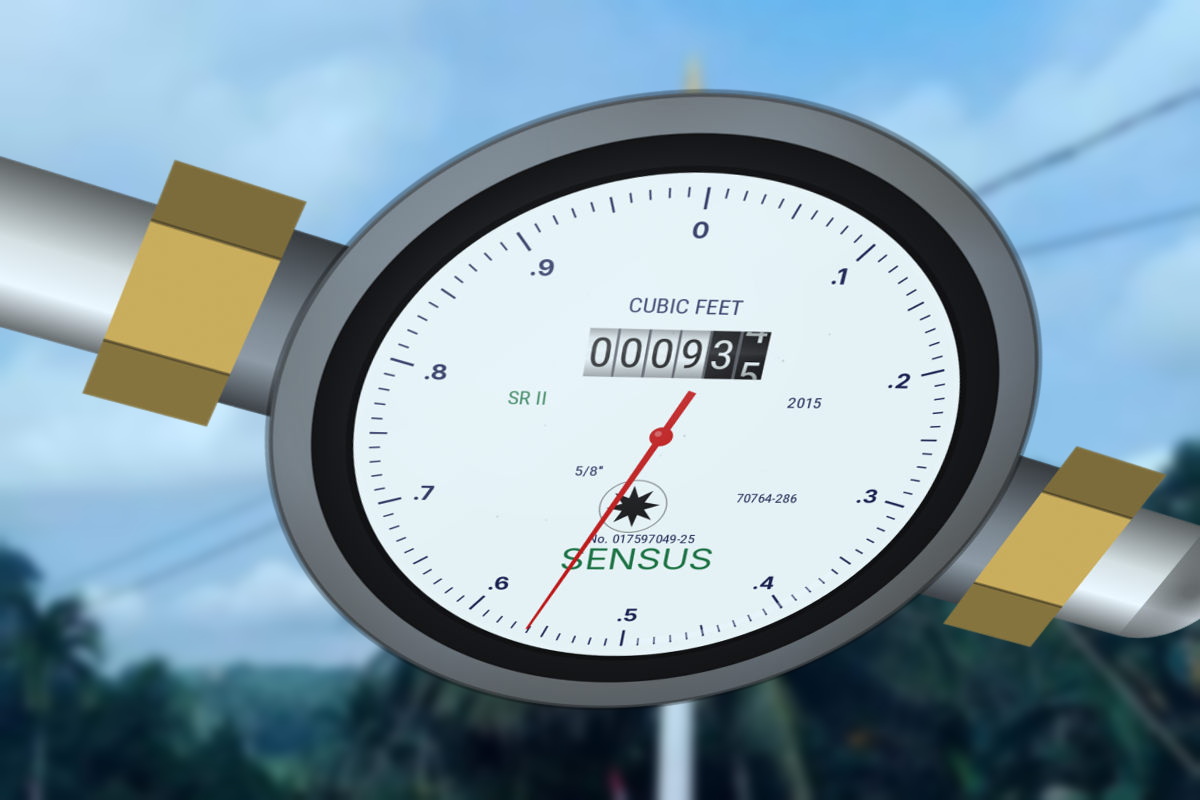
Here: 934.56ft³
